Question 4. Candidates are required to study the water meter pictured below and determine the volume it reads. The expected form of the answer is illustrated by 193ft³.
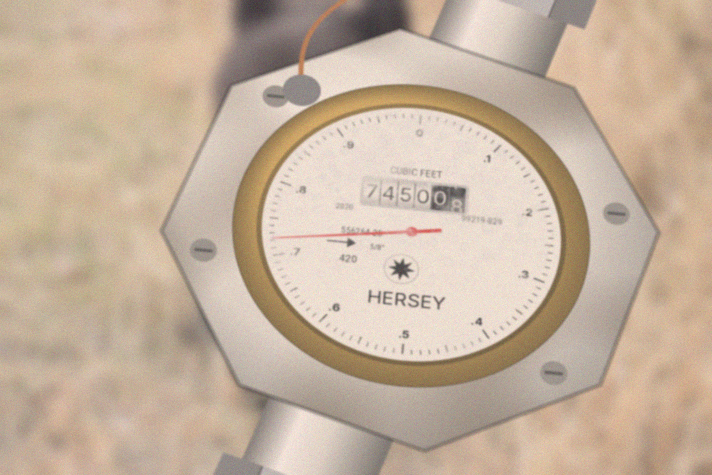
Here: 745007.72ft³
